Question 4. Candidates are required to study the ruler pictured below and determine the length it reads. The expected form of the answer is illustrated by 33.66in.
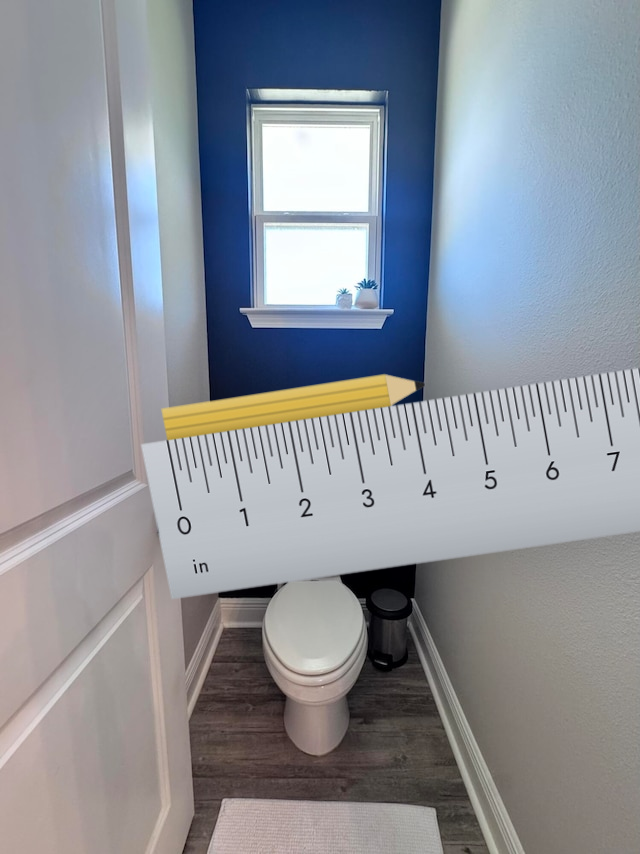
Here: 4.25in
